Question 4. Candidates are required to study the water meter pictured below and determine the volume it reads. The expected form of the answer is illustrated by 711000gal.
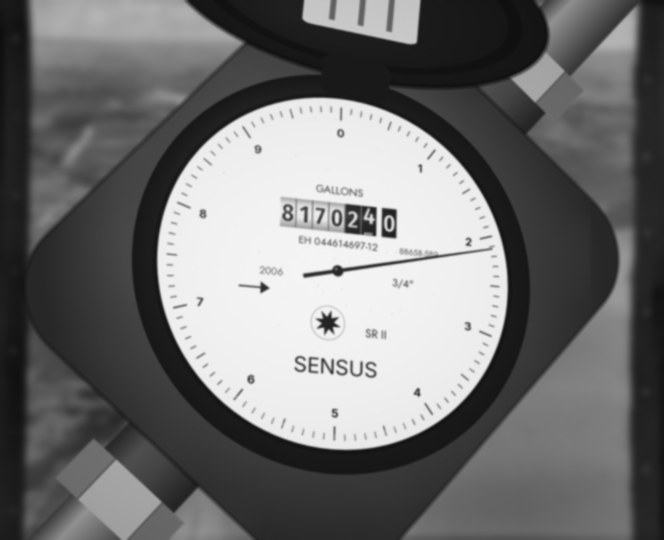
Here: 8170242.1gal
